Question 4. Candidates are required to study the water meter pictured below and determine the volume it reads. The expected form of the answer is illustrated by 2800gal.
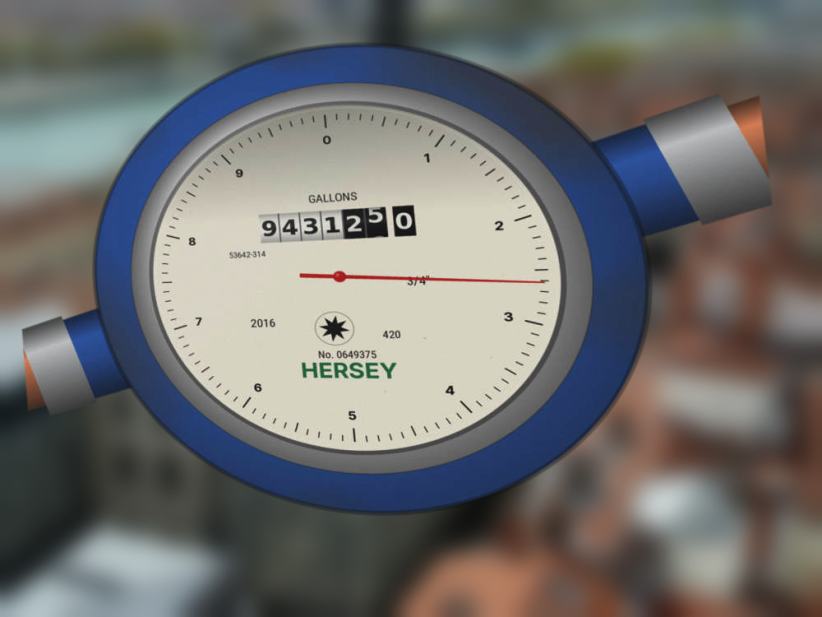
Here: 9431252.6gal
